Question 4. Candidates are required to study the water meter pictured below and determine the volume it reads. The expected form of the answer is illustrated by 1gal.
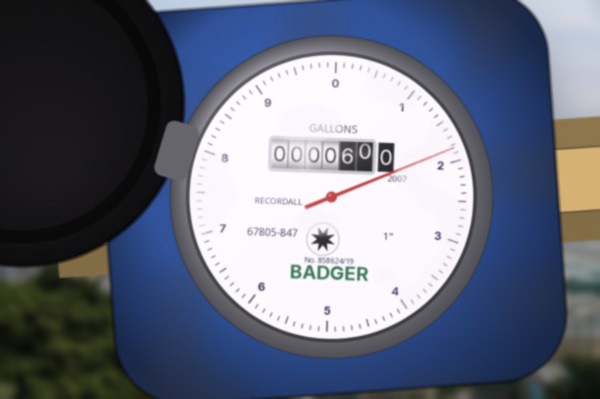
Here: 601.8gal
